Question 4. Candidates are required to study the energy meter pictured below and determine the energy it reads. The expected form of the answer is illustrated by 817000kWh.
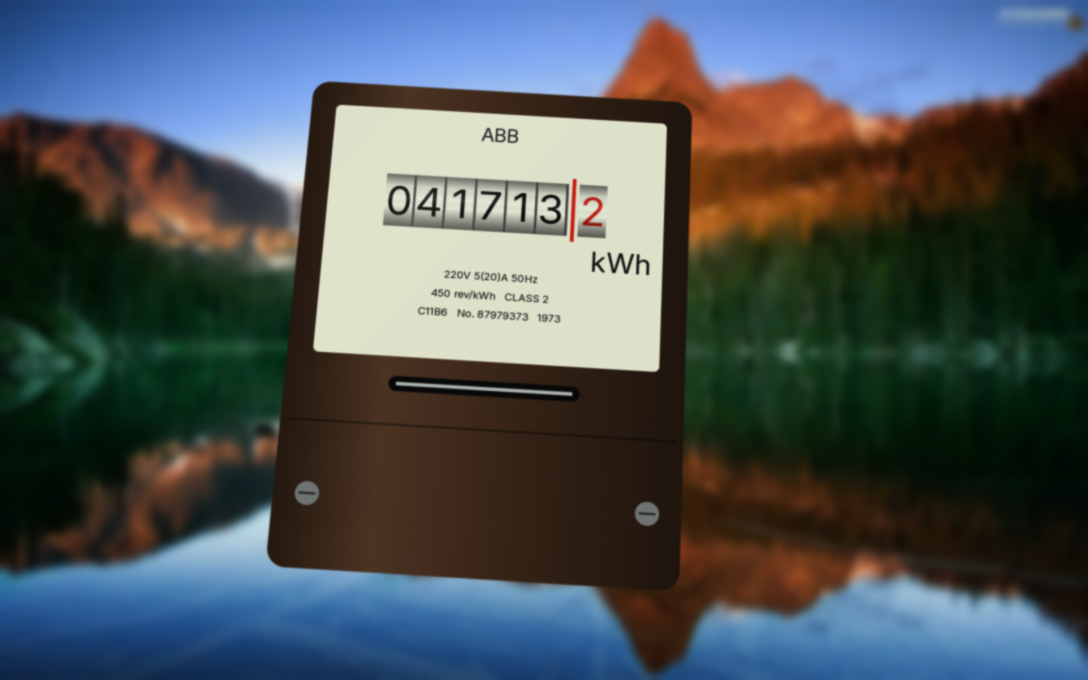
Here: 41713.2kWh
